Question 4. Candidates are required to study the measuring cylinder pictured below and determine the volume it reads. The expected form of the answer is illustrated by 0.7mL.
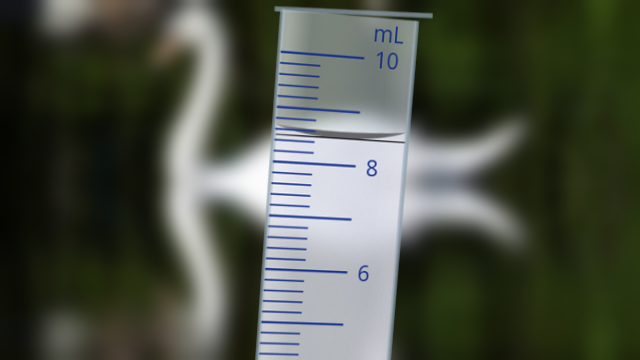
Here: 8.5mL
